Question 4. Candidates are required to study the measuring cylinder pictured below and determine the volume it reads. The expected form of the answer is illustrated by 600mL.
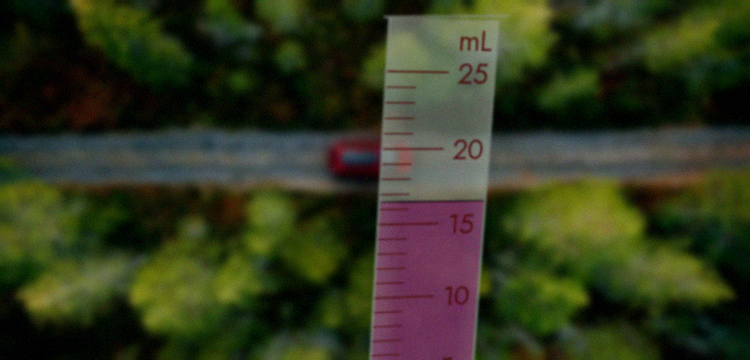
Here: 16.5mL
